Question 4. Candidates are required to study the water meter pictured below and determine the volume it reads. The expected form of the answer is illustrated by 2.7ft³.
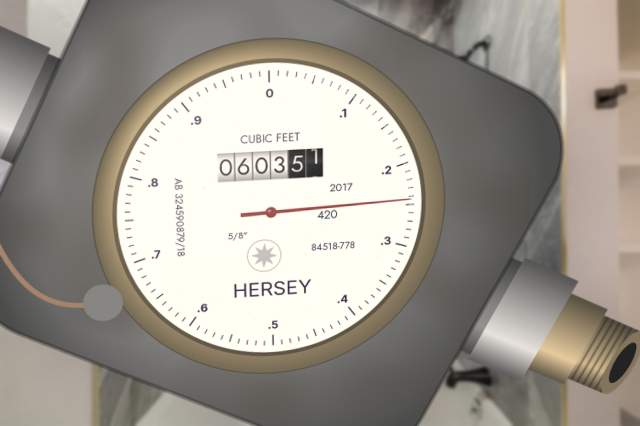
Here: 60351.24ft³
